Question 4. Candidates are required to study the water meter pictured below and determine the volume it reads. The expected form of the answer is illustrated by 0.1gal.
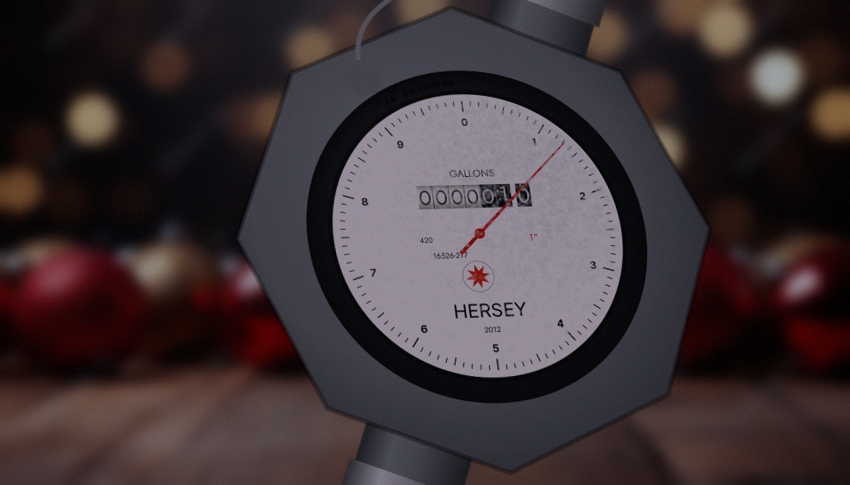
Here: 11.3gal
